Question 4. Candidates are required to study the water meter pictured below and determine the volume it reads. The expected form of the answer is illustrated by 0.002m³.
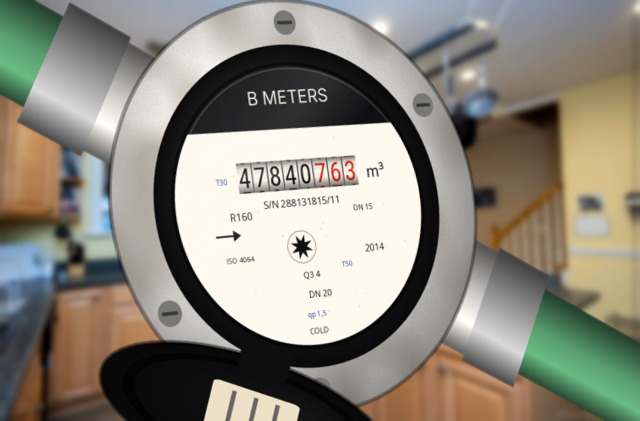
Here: 47840.763m³
